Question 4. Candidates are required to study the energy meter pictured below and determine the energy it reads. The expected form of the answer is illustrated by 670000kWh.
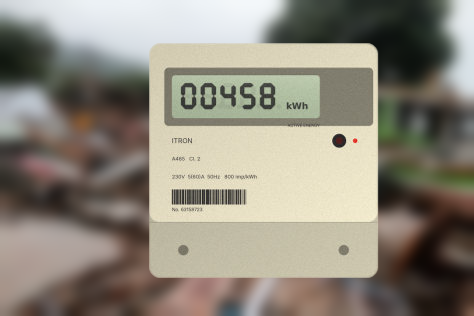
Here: 458kWh
